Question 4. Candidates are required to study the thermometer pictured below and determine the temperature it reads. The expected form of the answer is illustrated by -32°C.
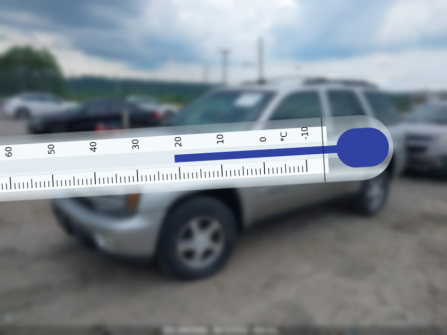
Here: 21°C
